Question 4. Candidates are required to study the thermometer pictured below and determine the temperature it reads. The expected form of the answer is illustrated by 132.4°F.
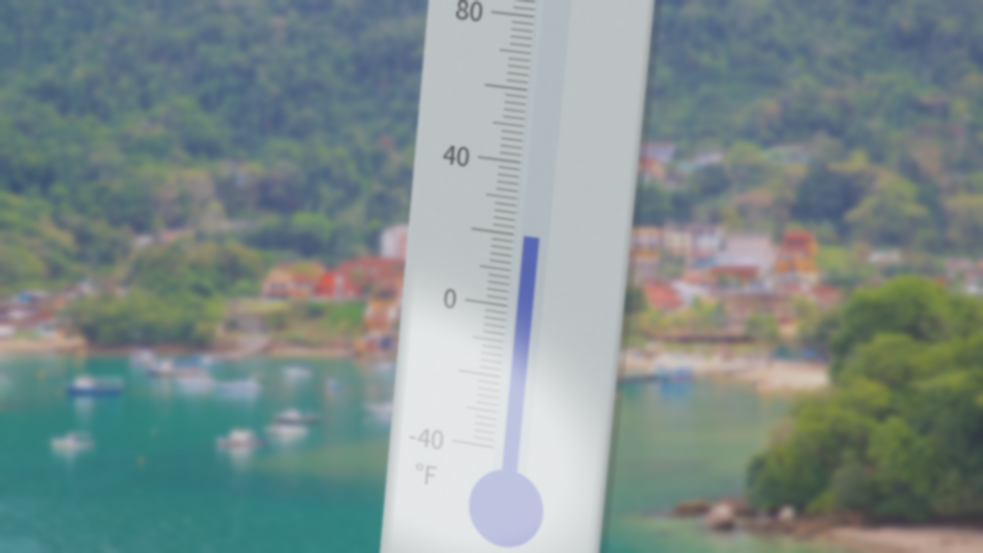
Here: 20°F
